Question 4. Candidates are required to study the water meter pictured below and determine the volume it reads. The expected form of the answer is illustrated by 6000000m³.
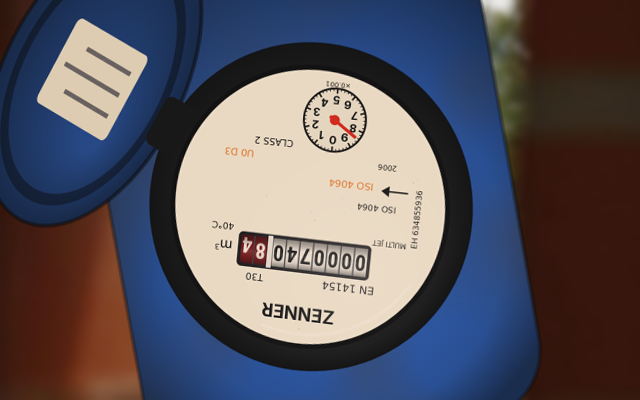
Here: 740.838m³
